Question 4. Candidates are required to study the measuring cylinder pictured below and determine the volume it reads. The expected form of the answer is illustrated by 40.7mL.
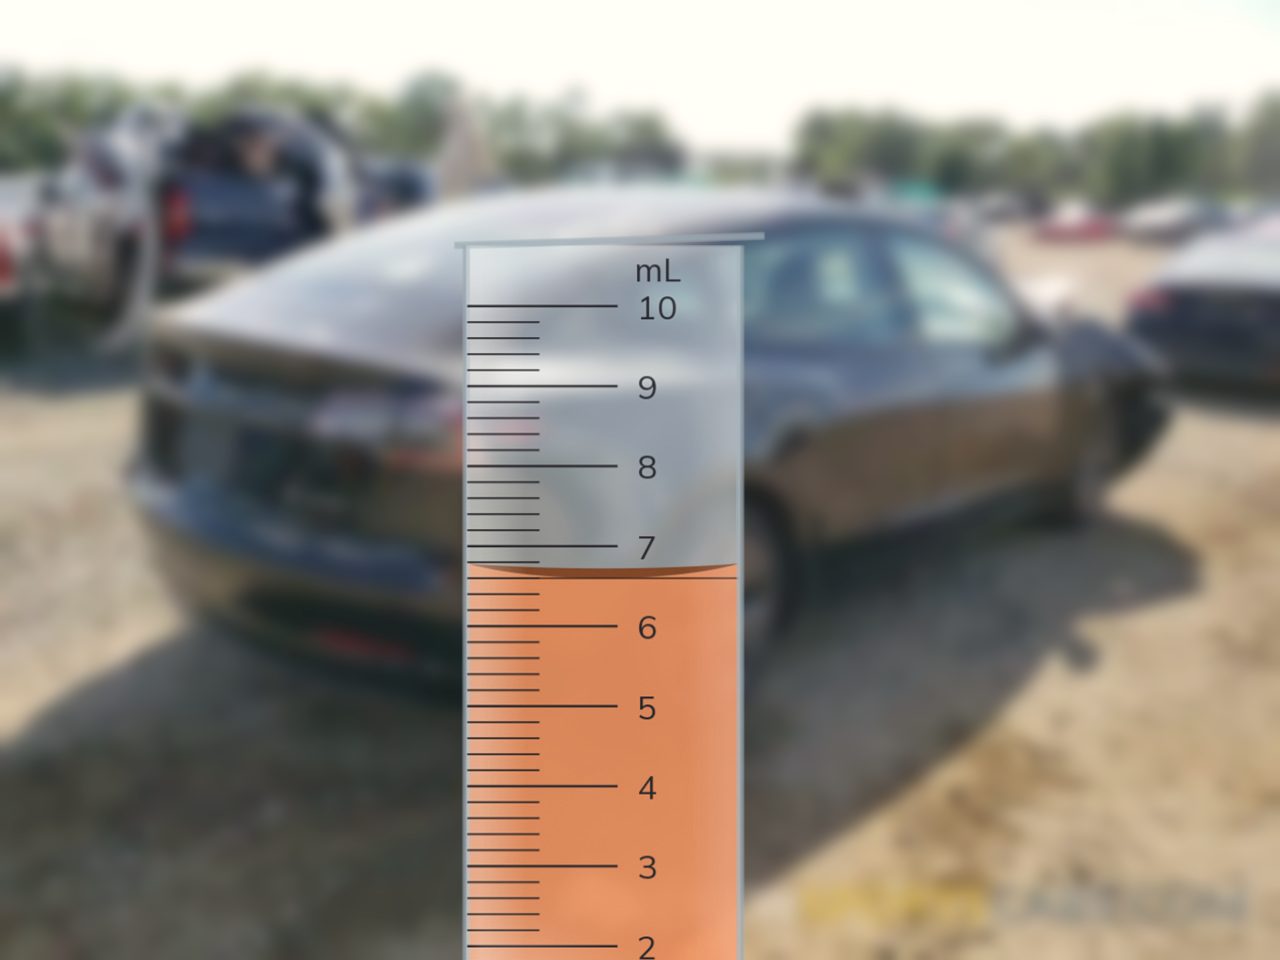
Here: 6.6mL
